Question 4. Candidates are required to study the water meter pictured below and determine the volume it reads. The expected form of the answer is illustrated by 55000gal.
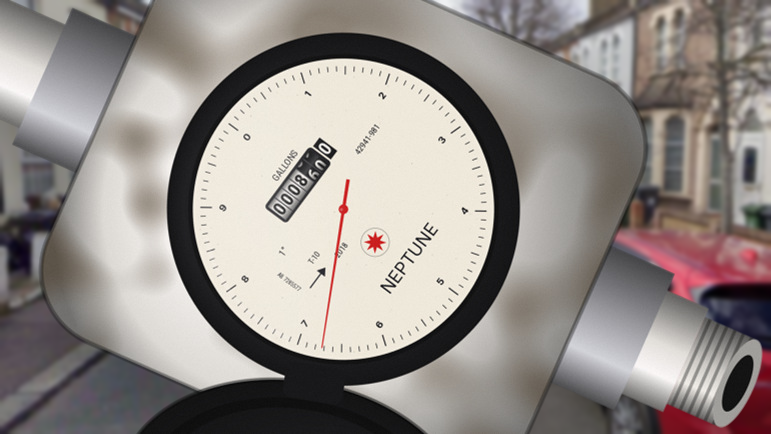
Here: 8596.7gal
